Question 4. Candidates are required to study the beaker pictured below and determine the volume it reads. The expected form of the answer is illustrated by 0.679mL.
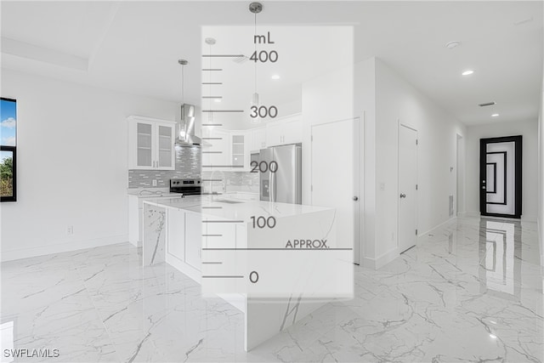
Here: 50mL
